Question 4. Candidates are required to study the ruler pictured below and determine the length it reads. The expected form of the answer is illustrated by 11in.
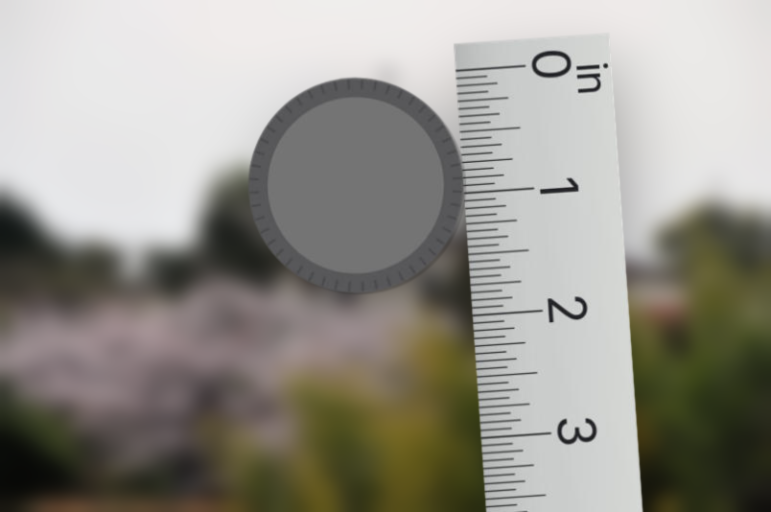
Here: 1.75in
